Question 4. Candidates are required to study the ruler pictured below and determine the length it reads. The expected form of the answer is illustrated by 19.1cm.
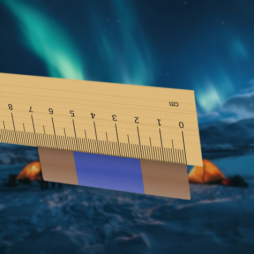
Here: 7cm
